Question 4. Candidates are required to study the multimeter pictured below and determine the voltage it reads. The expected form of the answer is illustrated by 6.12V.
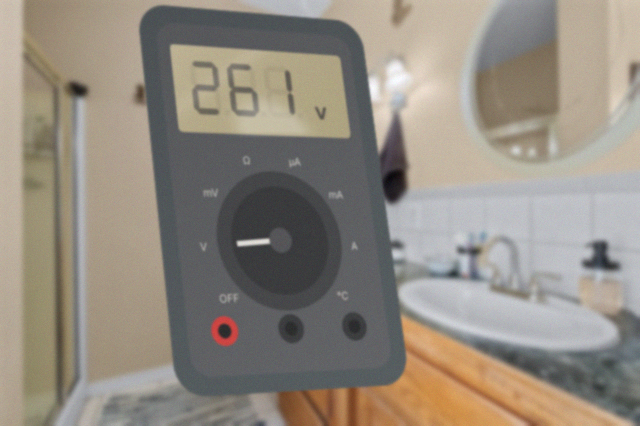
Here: 261V
